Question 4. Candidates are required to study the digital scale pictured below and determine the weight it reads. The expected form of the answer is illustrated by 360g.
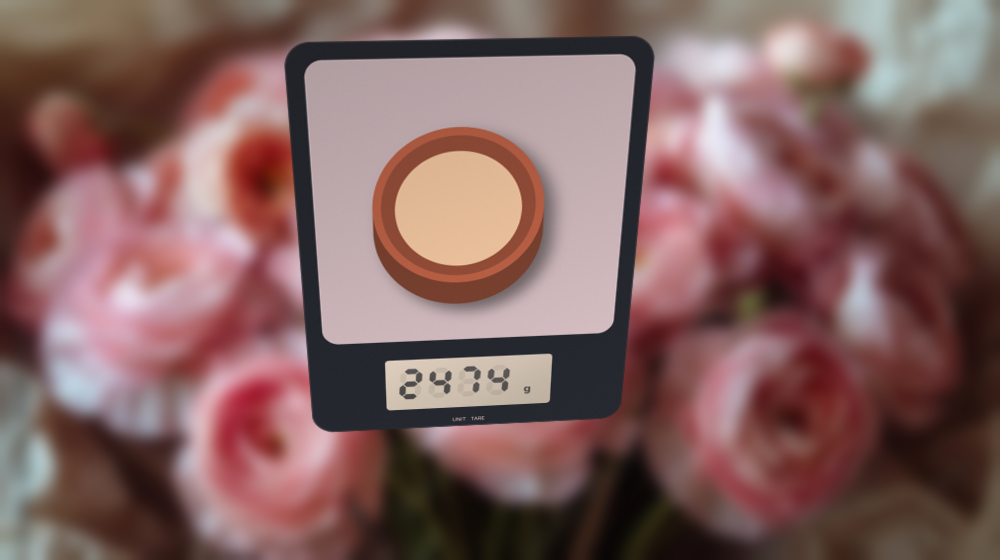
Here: 2474g
